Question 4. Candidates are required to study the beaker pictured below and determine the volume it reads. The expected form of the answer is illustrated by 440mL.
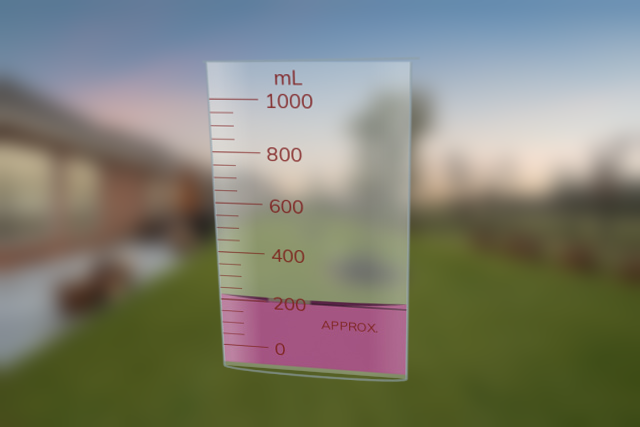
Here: 200mL
